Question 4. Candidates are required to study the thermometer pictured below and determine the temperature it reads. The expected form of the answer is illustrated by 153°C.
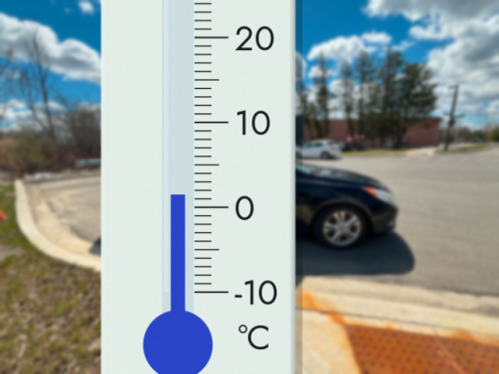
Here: 1.5°C
